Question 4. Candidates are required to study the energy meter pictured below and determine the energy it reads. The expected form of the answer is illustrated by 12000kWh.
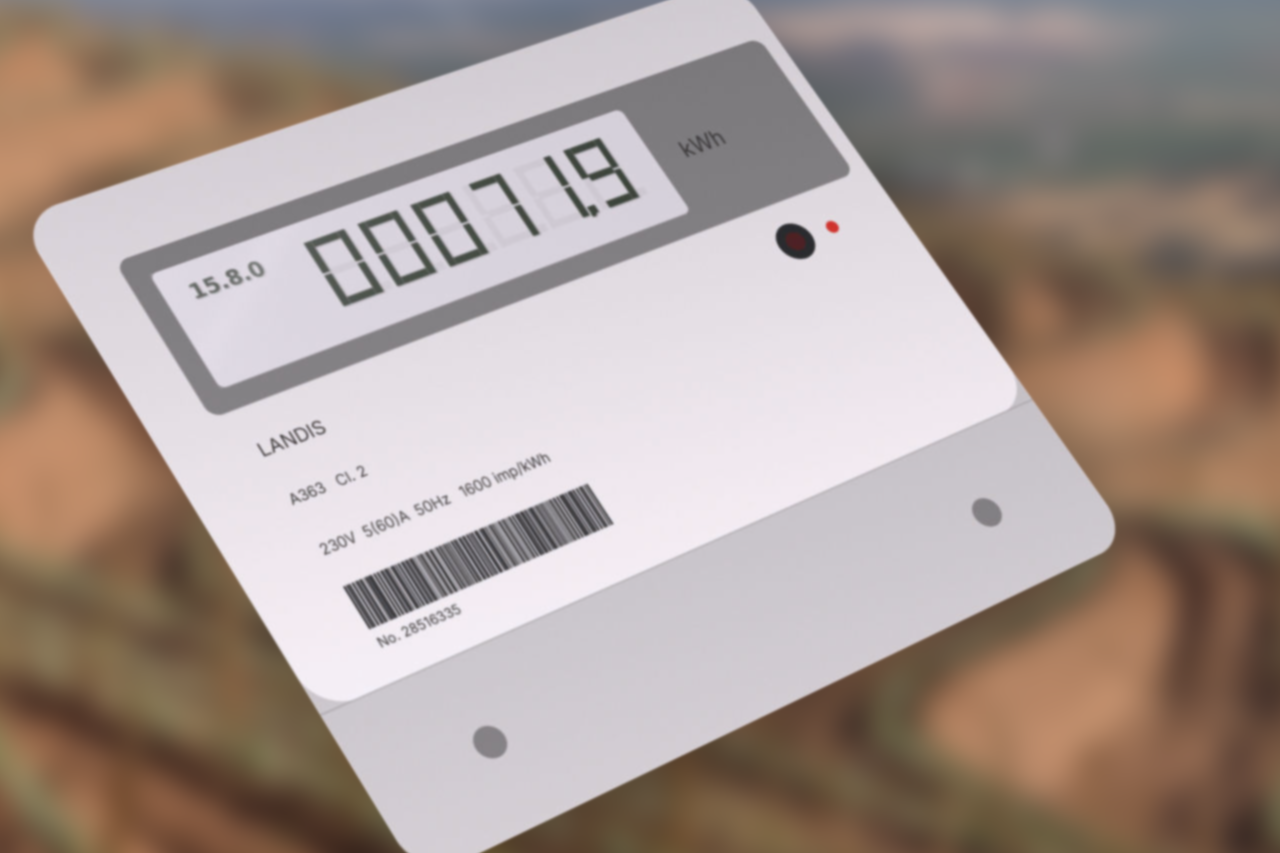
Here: 71.9kWh
